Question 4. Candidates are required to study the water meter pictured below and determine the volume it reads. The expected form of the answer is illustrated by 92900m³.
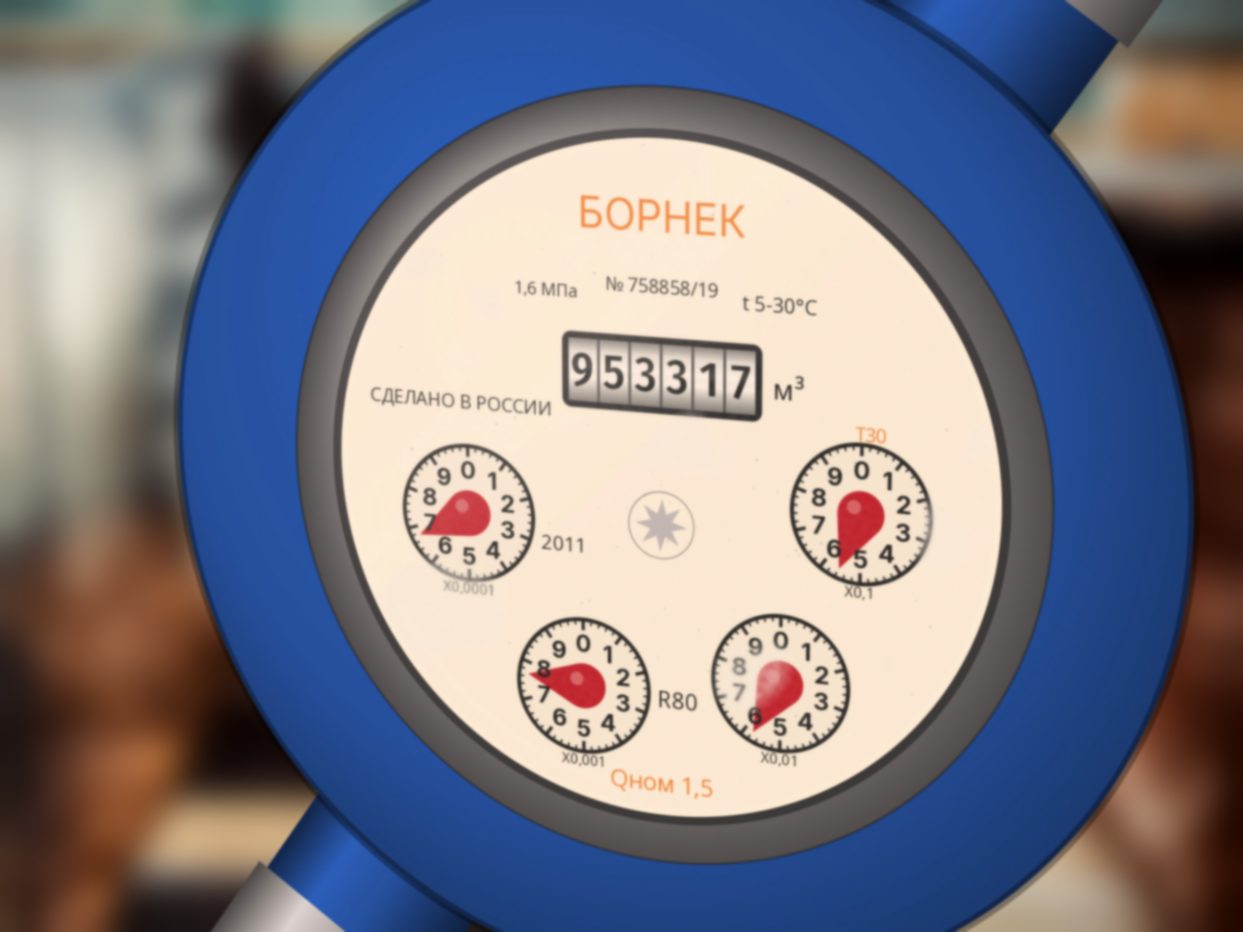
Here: 953317.5576m³
